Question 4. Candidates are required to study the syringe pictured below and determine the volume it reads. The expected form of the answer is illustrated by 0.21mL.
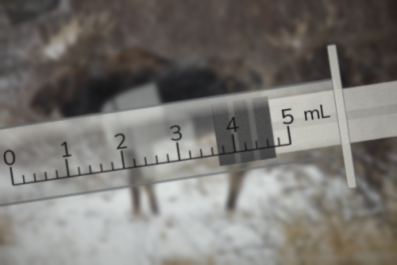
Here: 3.7mL
